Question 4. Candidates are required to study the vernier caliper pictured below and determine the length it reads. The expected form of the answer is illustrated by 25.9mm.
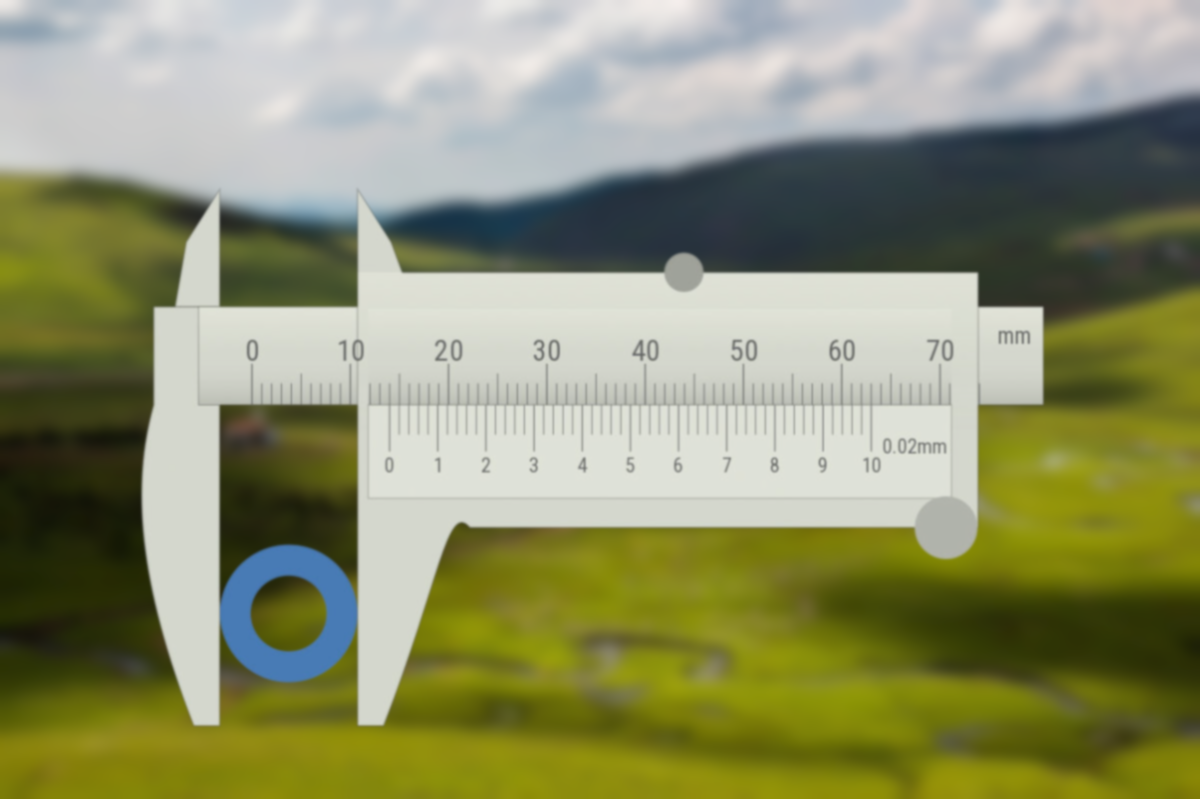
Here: 14.0mm
